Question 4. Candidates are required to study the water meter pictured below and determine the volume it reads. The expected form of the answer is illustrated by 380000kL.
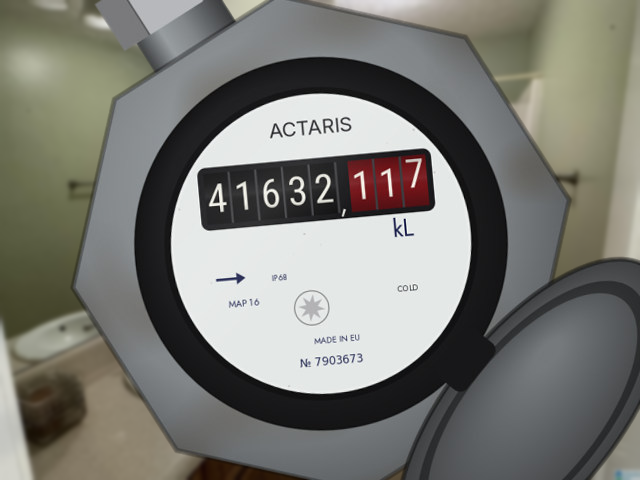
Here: 41632.117kL
